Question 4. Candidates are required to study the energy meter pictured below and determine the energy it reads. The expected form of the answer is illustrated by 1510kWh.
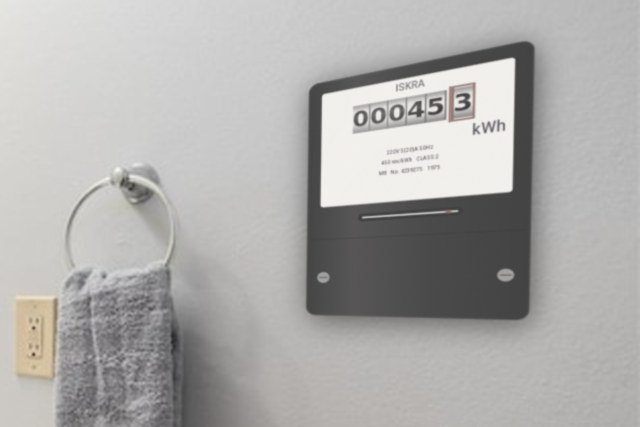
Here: 45.3kWh
